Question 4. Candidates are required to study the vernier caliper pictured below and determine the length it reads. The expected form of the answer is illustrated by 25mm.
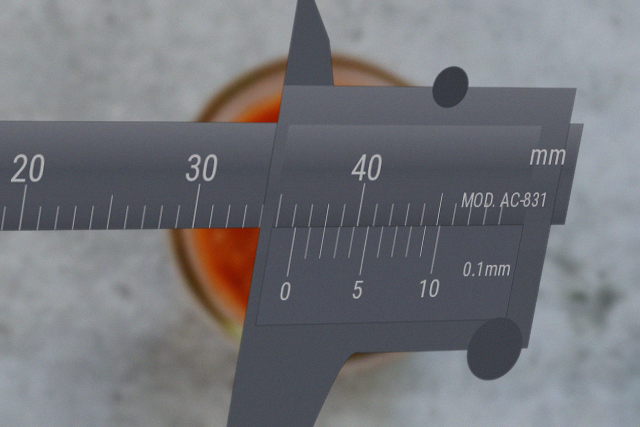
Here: 36.2mm
